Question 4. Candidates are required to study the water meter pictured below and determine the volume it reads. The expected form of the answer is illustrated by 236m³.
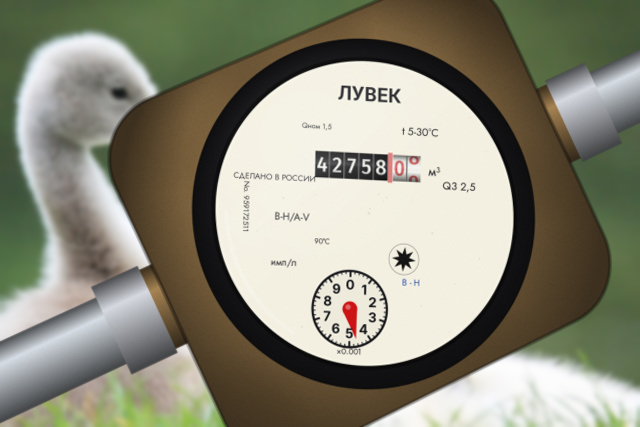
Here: 42758.084m³
